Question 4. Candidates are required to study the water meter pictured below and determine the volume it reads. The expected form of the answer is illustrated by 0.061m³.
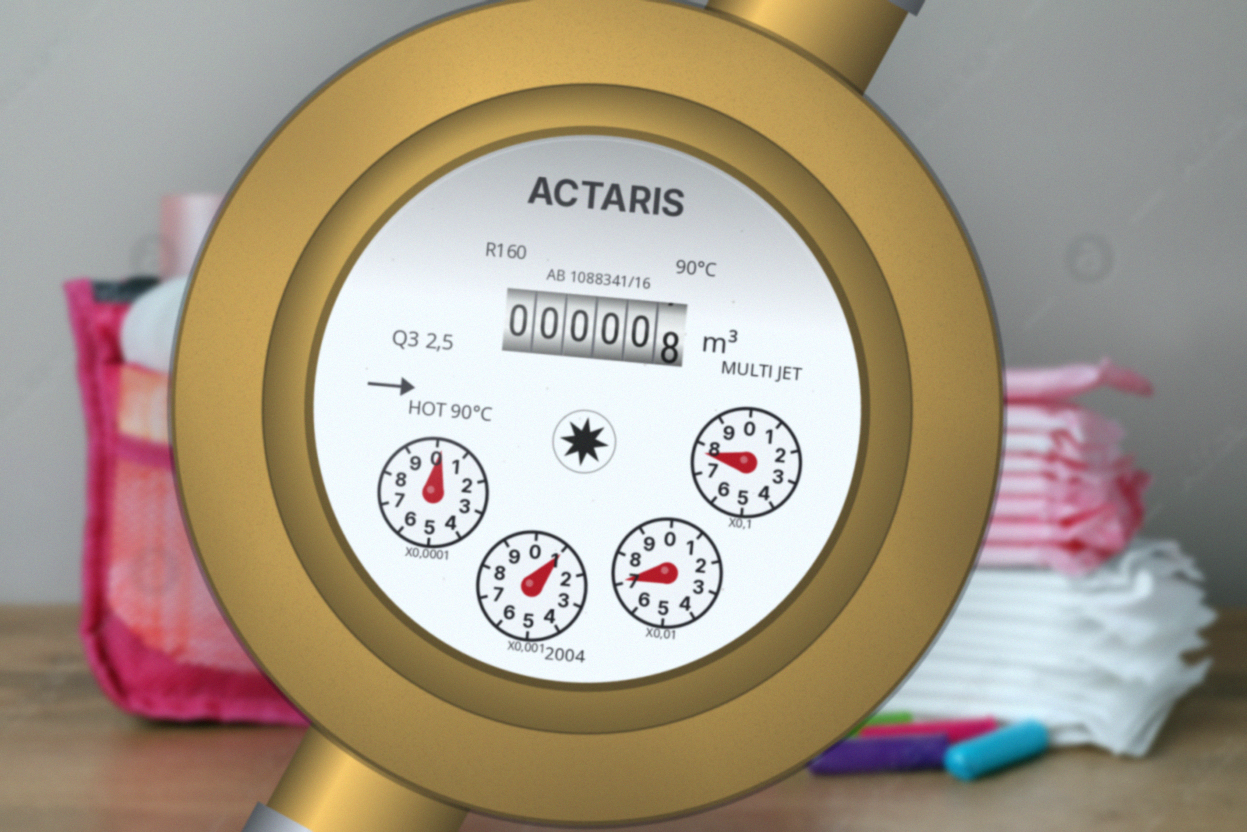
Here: 7.7710m³
